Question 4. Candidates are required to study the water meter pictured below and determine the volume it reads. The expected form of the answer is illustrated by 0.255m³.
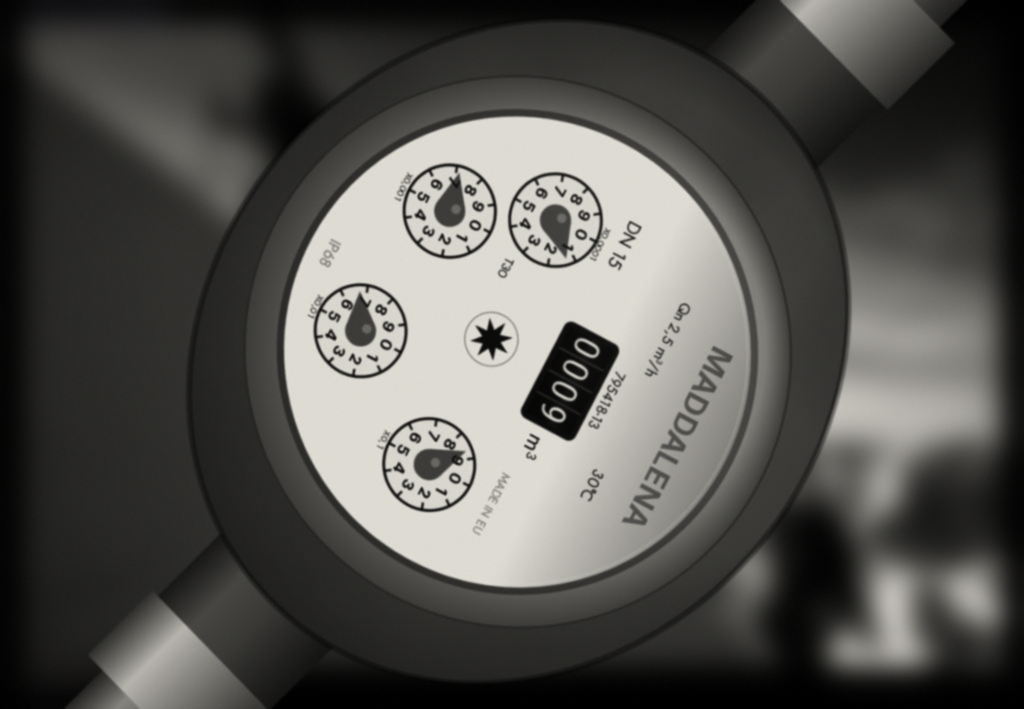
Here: 9.8671m³
